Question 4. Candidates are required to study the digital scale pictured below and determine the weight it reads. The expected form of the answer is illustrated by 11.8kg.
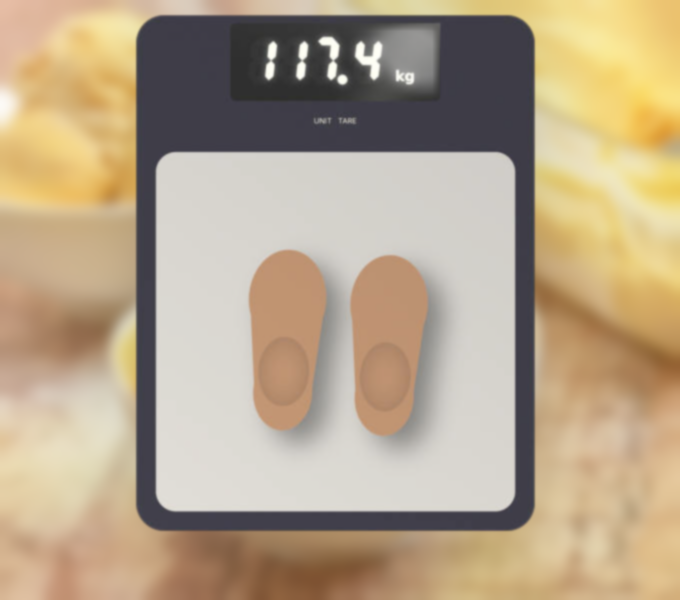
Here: 117.4kg
